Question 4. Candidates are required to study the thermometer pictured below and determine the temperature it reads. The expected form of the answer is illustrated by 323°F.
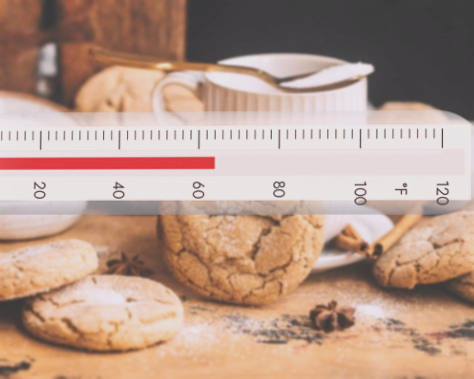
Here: 64°F
